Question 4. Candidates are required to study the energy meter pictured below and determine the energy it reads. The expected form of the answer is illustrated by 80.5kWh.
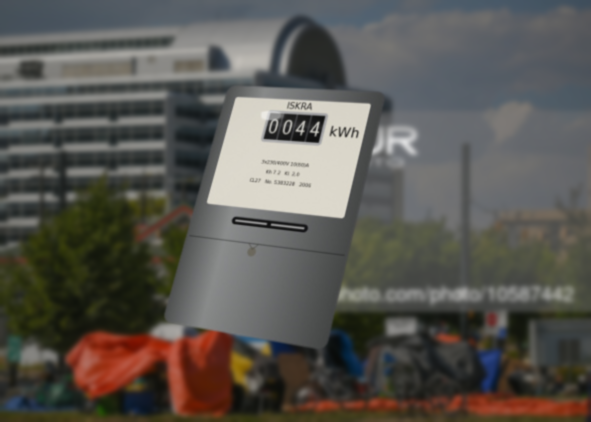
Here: 44kWh
